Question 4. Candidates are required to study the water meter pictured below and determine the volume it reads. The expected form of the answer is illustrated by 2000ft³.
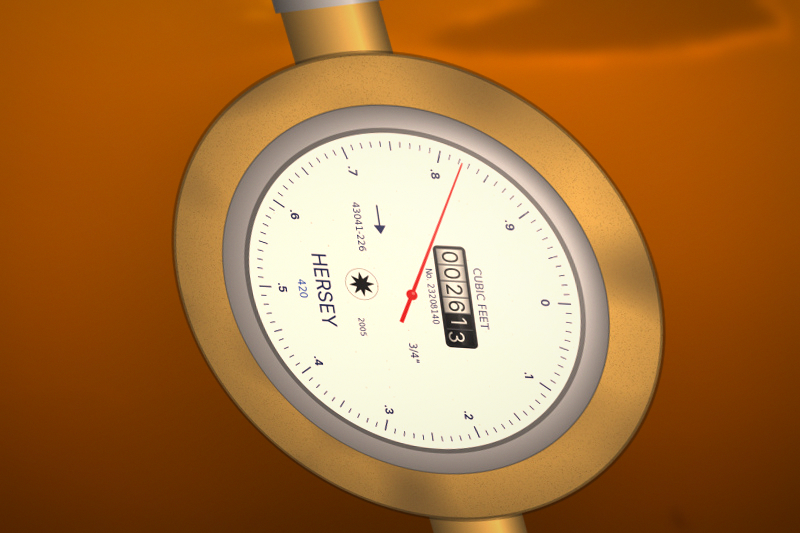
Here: 2612.82ft³
